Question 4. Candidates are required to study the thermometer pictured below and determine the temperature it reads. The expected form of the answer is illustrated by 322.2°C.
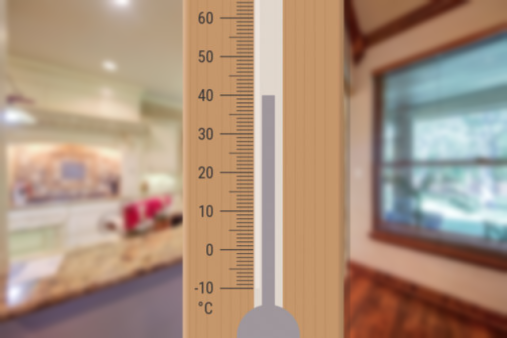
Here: 40°C
